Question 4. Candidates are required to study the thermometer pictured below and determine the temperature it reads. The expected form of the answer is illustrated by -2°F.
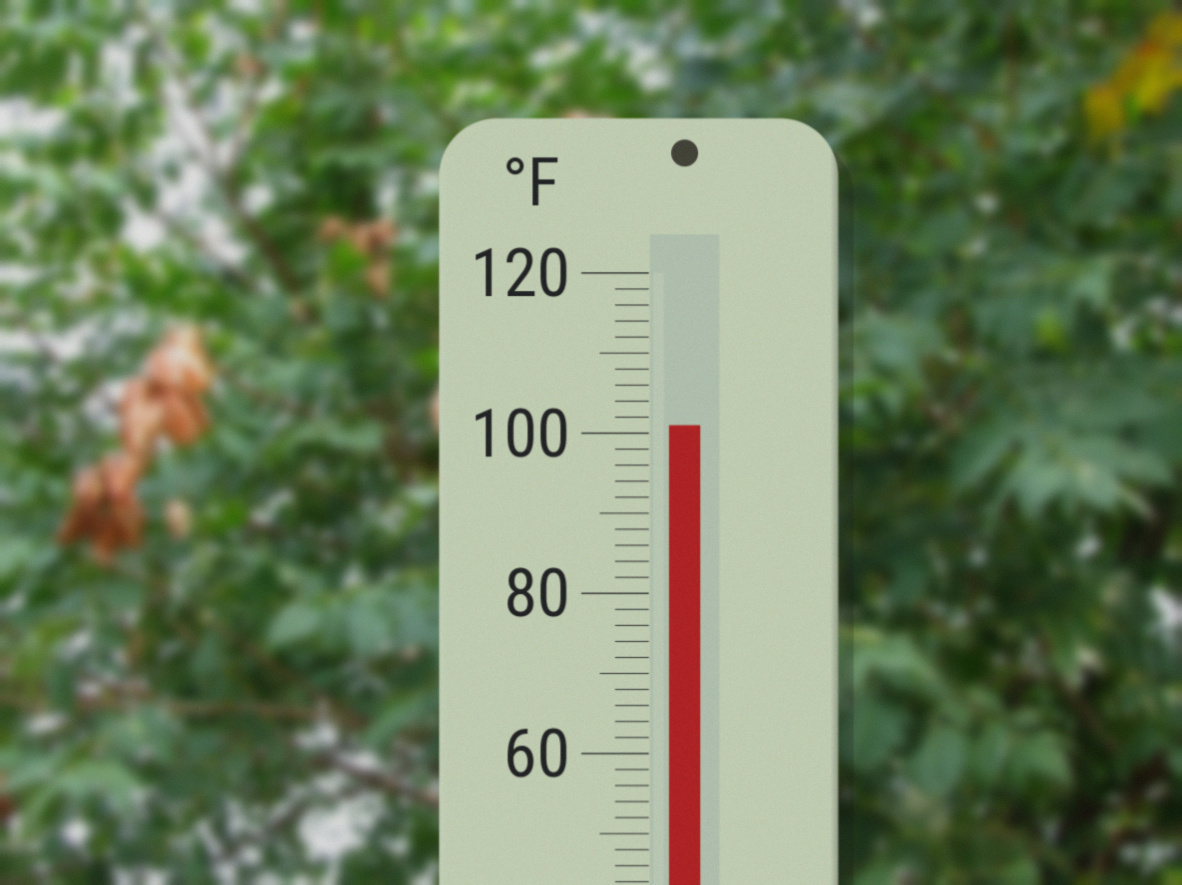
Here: 101°F
